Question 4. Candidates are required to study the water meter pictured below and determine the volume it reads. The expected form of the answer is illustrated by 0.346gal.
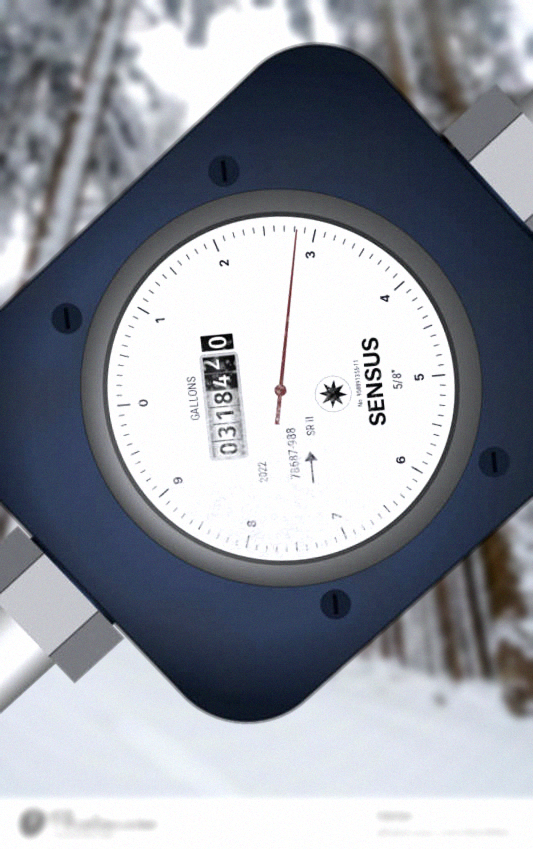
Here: 318422.8gal
